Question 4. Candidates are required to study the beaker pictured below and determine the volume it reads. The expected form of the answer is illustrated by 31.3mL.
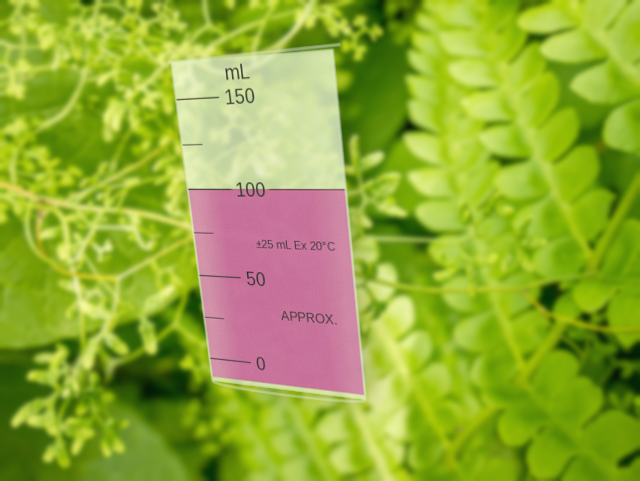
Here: 100mL
